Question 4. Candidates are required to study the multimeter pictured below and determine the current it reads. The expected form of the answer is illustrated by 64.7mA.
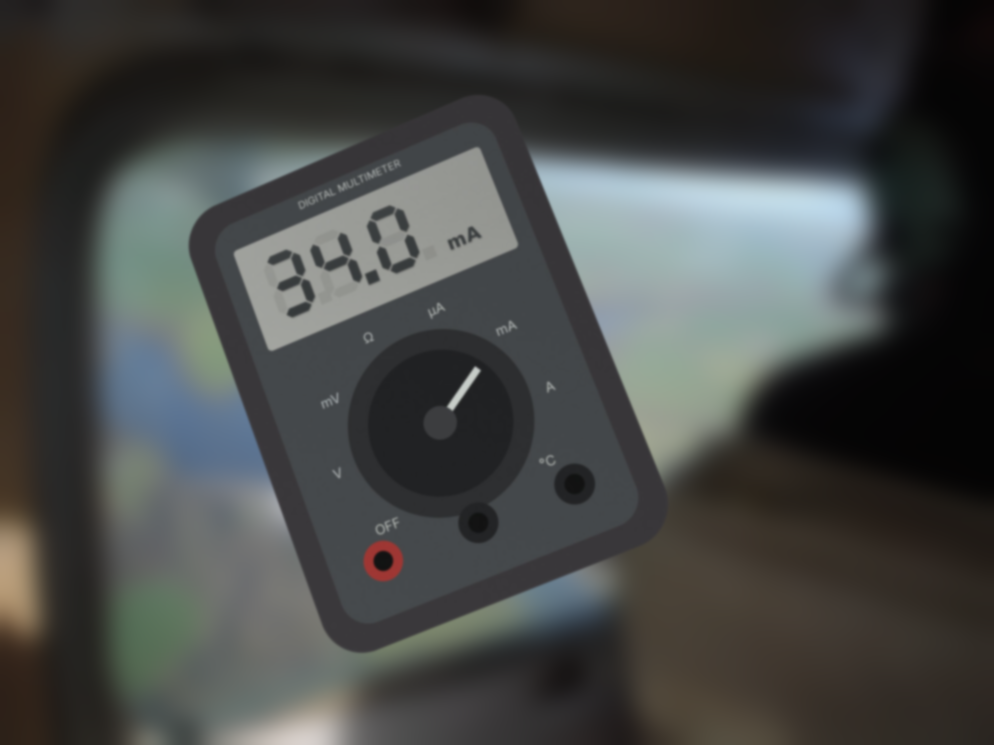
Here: 34.0mA
